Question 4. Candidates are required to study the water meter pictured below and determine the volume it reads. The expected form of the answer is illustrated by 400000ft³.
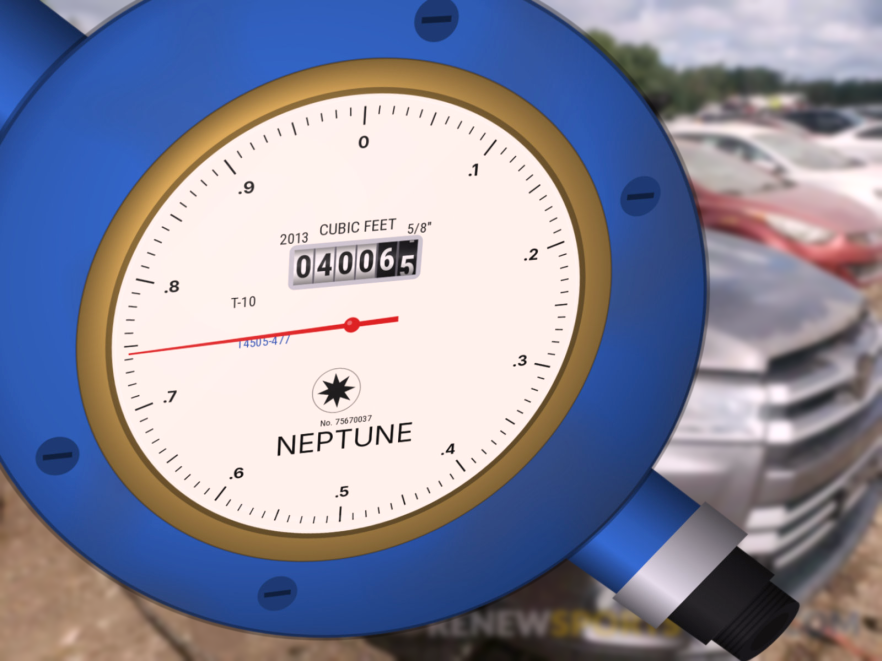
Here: 40064.74ft³
